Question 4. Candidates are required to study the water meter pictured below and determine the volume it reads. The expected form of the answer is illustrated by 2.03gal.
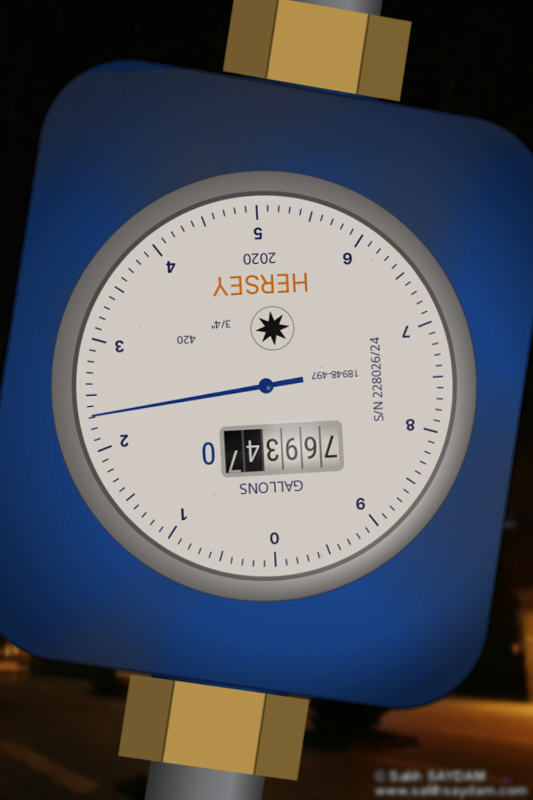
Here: 7693472.3gal
